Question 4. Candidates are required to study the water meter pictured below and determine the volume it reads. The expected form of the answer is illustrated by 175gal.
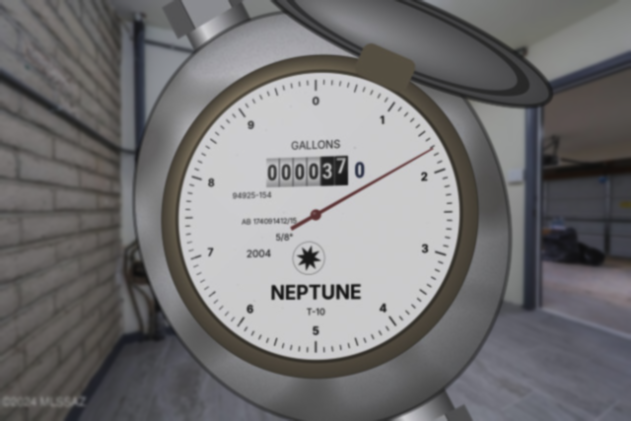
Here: 371.7gal
